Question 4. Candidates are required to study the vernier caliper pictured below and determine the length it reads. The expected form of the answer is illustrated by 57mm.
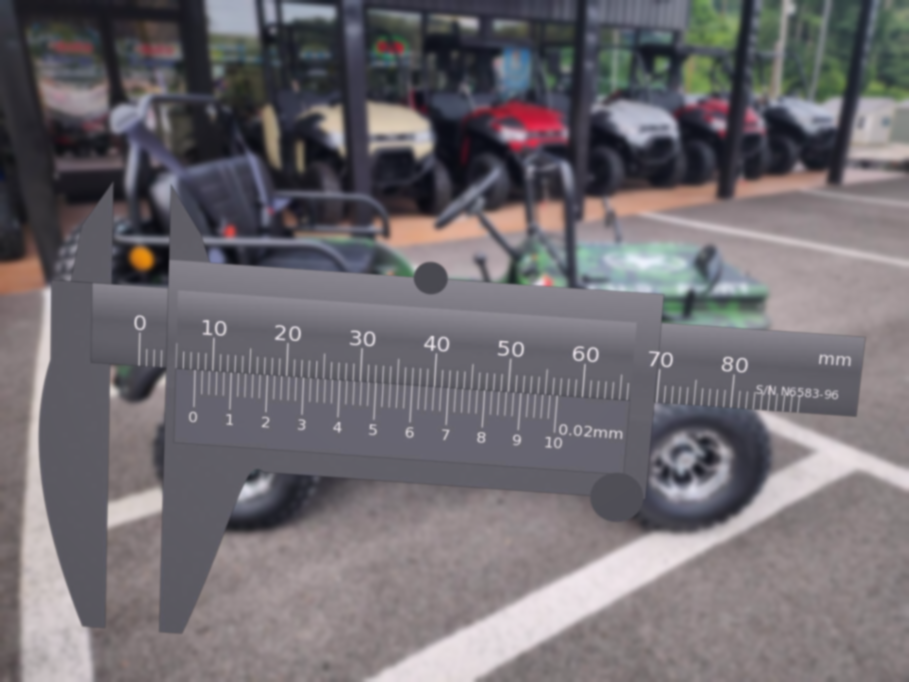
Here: 7.6mm
